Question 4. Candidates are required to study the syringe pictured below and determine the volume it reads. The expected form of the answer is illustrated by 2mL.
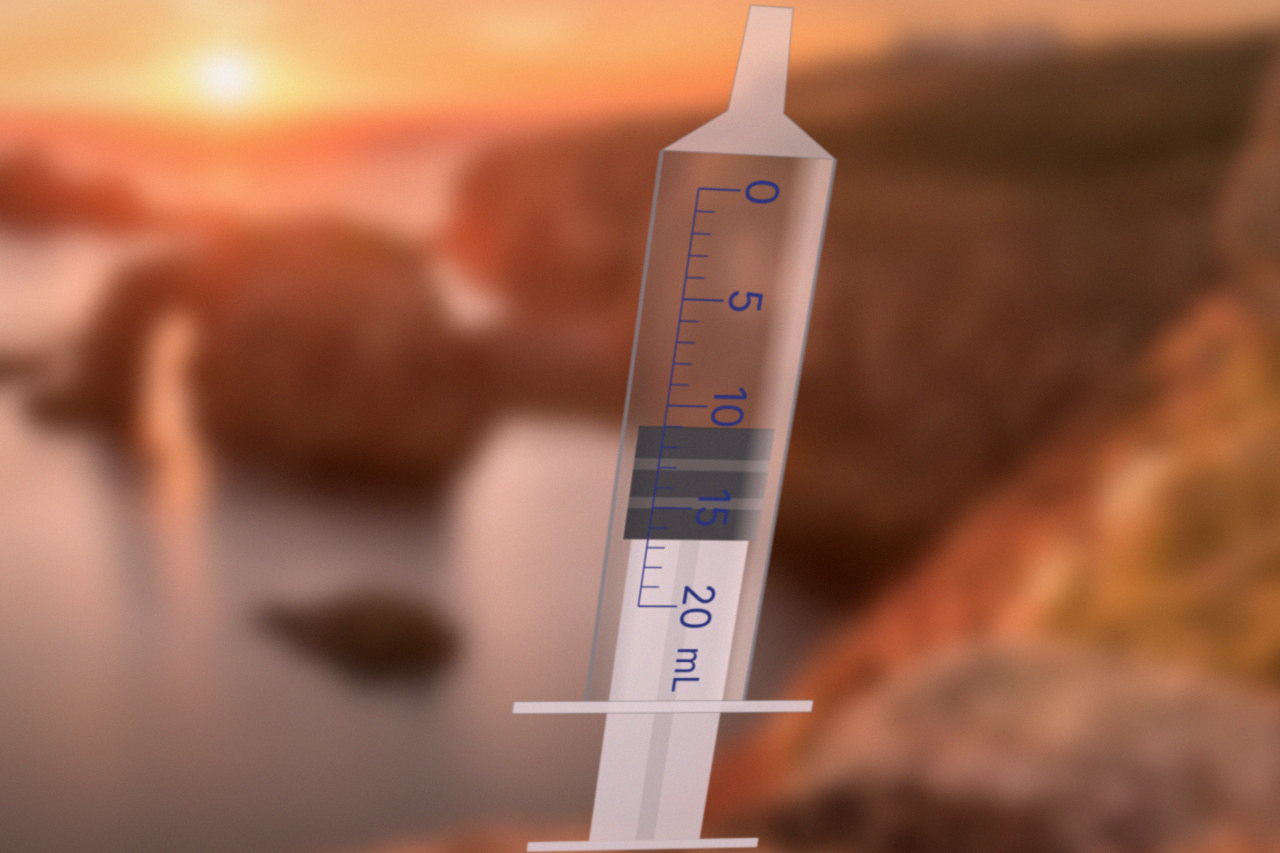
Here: 11mL
